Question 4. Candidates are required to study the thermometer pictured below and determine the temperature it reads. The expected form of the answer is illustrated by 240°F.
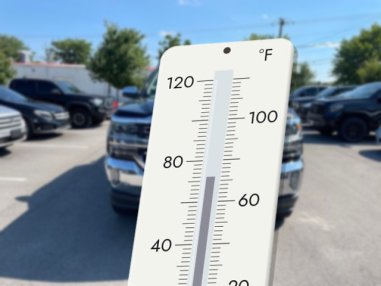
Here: 72°F
